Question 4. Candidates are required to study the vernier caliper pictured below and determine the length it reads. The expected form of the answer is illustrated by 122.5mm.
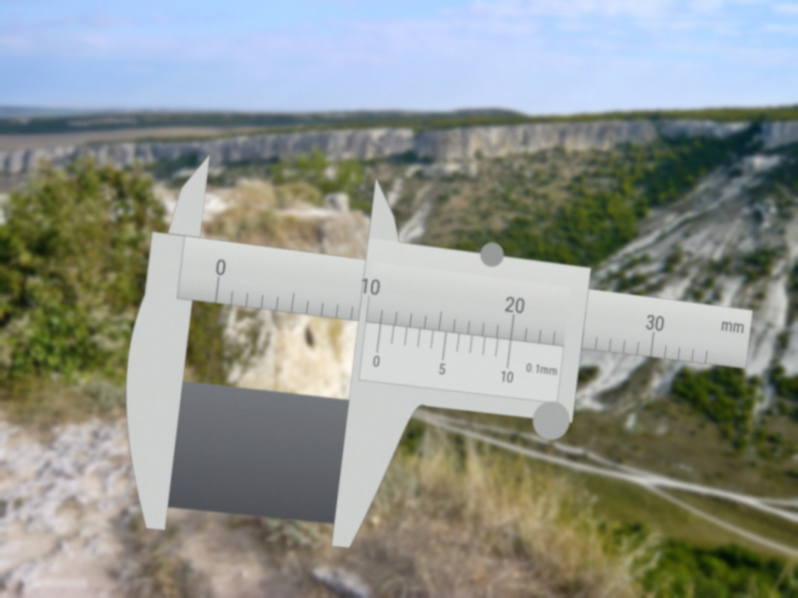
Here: 11.0mm
